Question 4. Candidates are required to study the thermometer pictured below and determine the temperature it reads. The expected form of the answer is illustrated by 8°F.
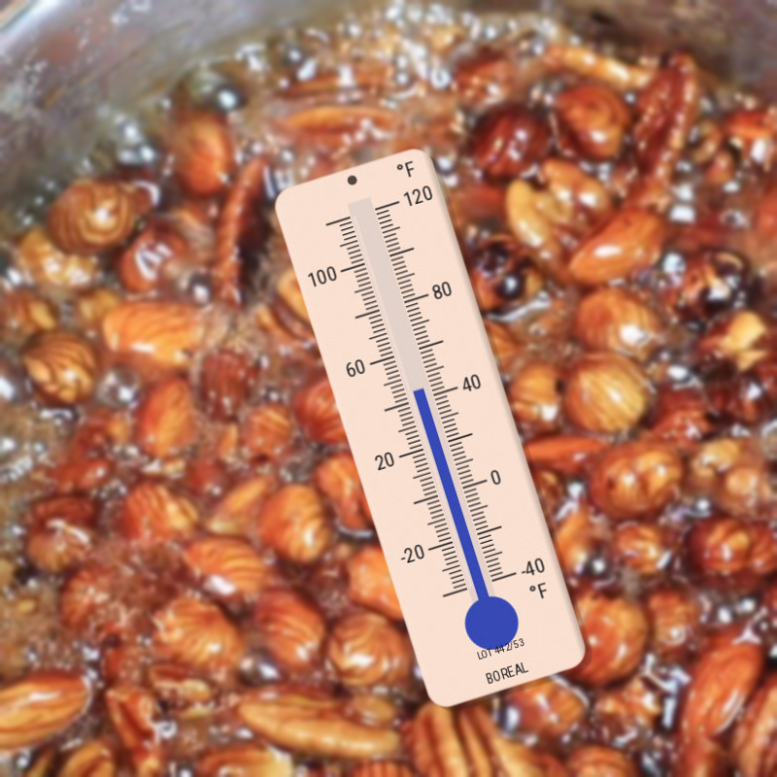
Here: 44°F
